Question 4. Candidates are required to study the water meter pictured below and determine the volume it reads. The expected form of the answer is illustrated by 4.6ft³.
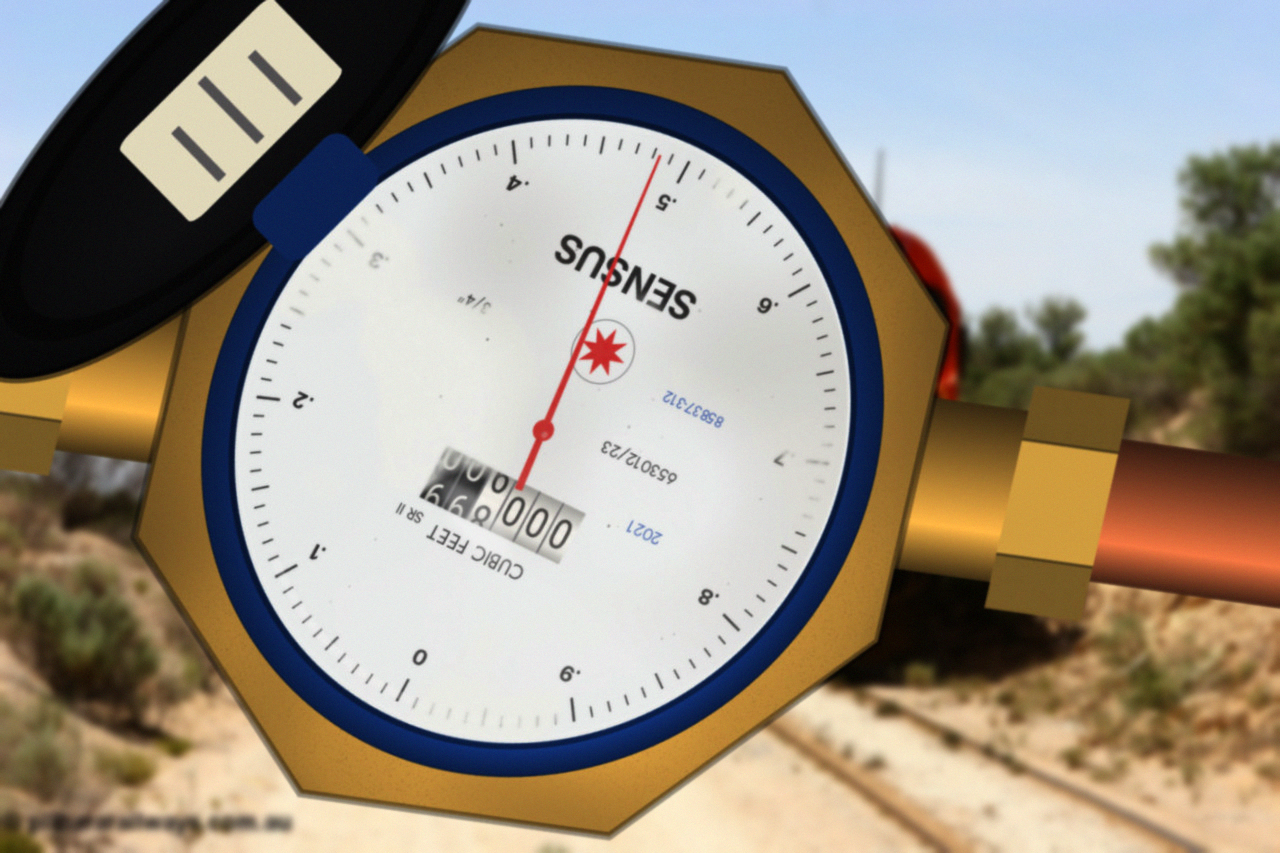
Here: 899.48ft³
